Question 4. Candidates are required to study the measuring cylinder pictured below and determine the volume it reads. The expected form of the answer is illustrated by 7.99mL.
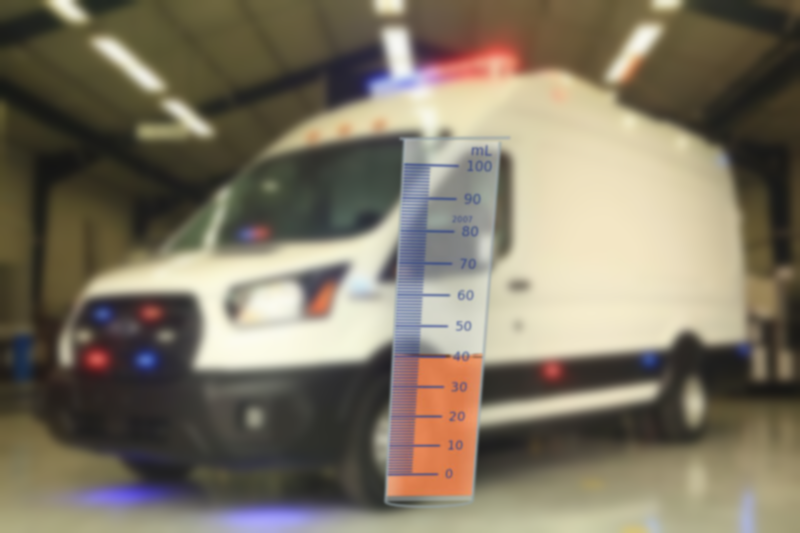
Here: 40mL
